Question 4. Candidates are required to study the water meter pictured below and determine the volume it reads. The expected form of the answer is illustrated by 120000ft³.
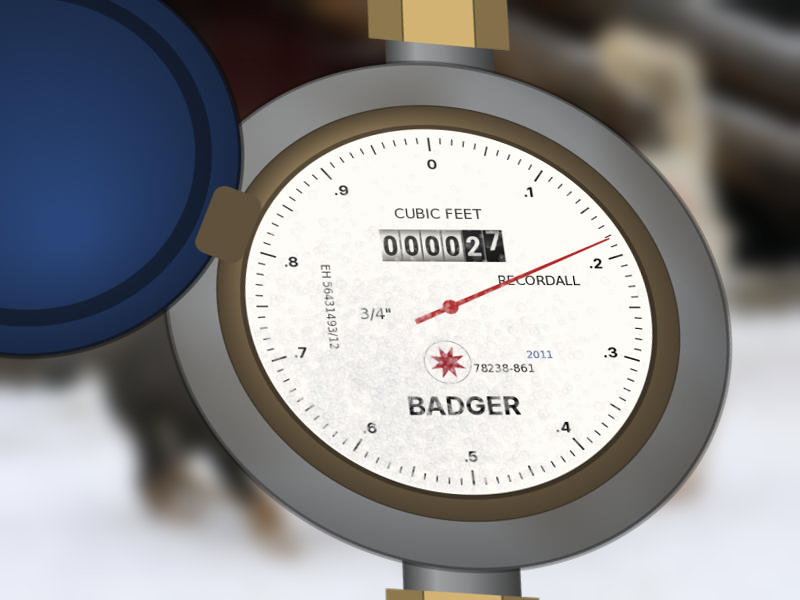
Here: 27.18ft³
